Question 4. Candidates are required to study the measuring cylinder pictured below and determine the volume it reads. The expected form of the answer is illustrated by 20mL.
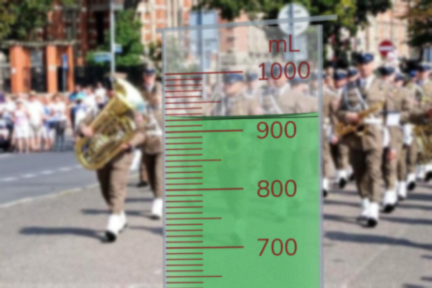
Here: 920mL
